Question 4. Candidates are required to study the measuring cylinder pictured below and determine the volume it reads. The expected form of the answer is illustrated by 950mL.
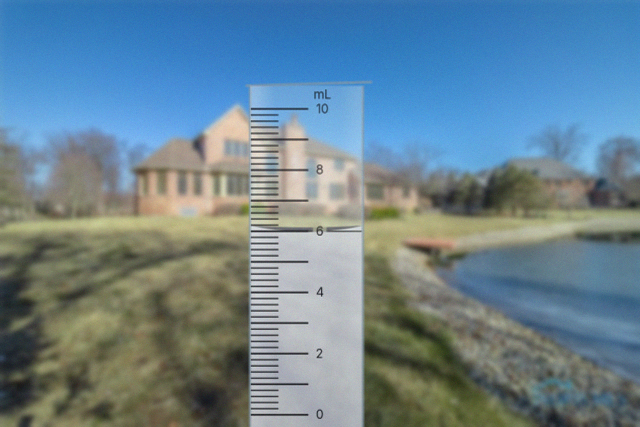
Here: 6mL
